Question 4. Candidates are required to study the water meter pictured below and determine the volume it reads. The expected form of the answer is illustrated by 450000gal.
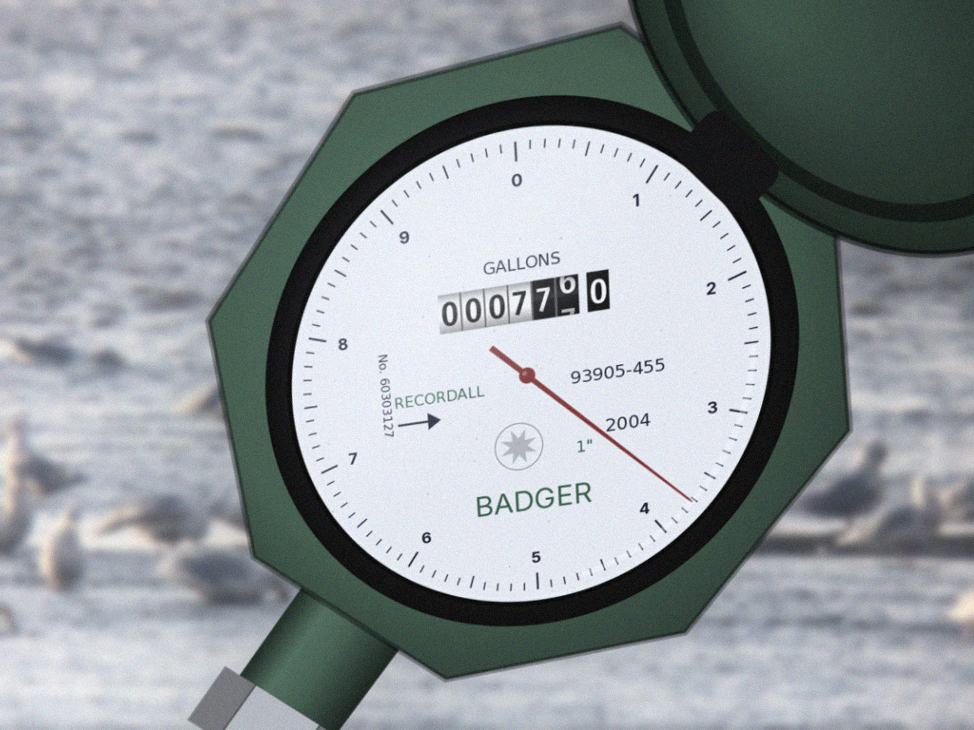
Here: 7763.7gal
